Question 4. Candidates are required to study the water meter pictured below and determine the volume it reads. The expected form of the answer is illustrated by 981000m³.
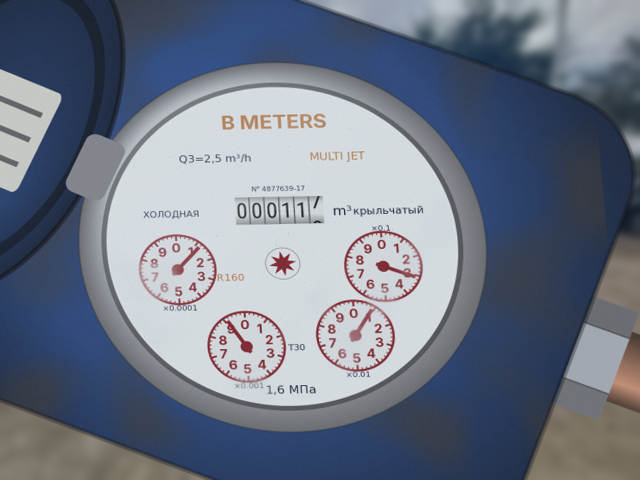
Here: 117.3091m³
